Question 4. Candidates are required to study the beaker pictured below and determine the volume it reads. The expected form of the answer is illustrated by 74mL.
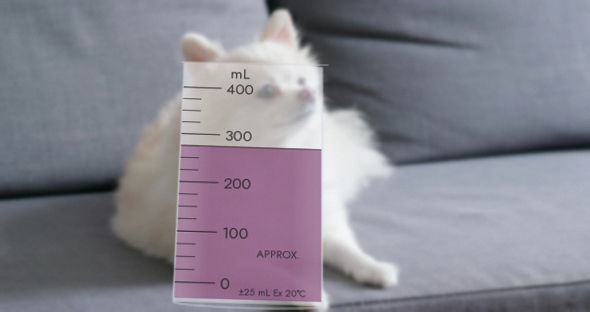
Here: 275mL
